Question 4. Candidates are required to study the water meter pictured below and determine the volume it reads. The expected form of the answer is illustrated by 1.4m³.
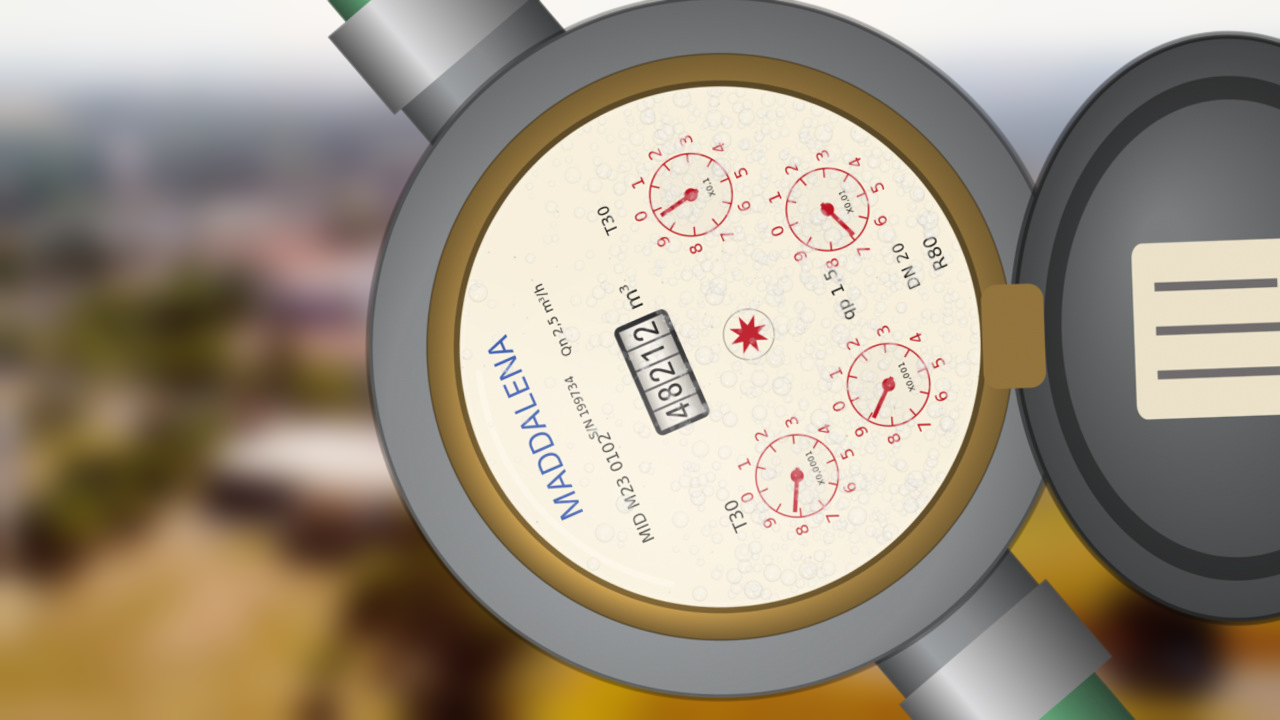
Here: 48211.9688m³
